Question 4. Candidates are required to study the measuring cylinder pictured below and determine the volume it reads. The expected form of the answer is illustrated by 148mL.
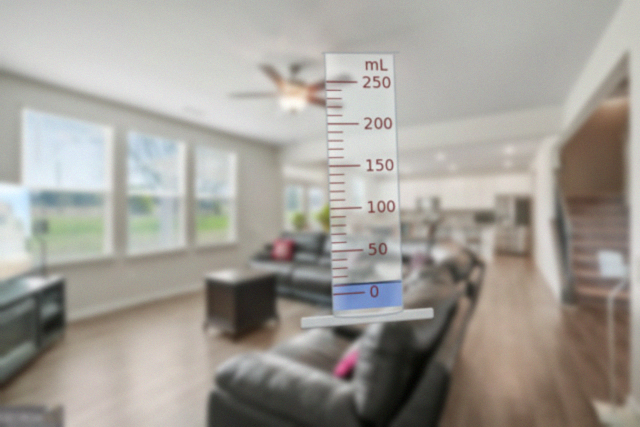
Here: 10mL
